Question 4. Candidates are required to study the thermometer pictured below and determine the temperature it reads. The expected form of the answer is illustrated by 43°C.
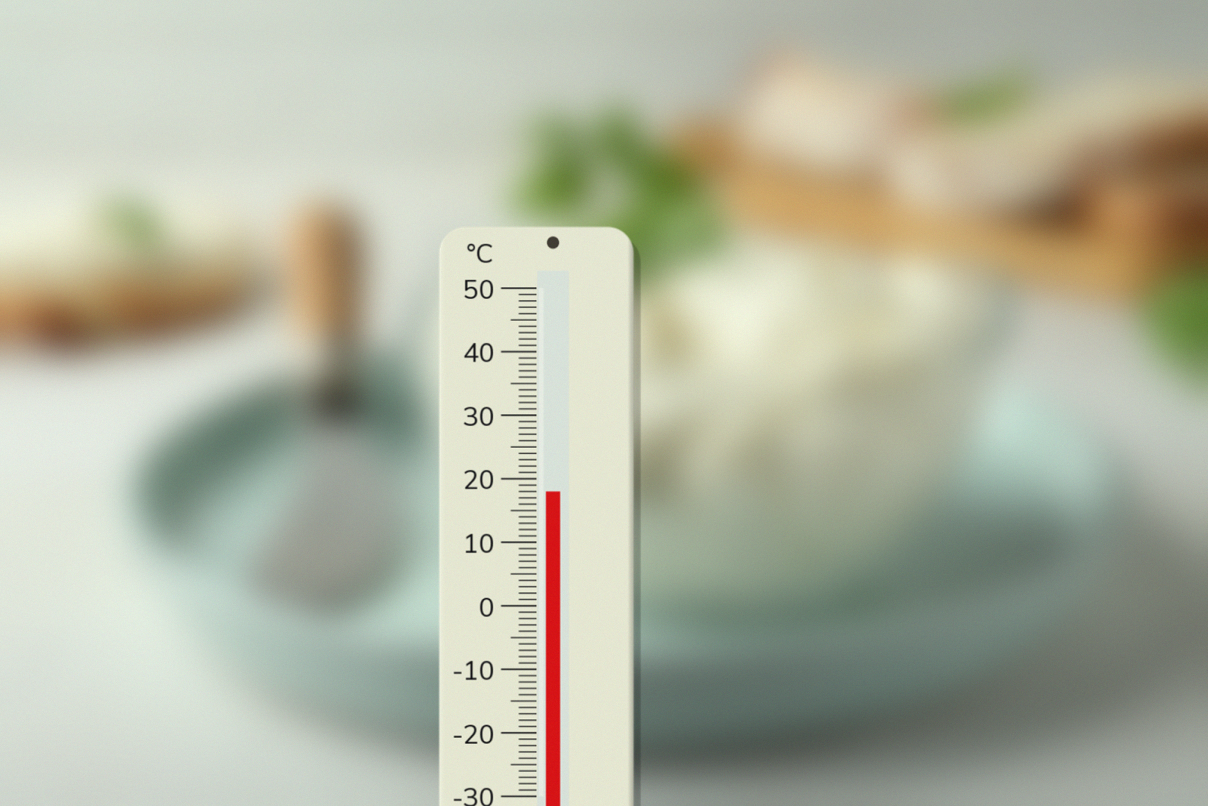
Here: 18°C
